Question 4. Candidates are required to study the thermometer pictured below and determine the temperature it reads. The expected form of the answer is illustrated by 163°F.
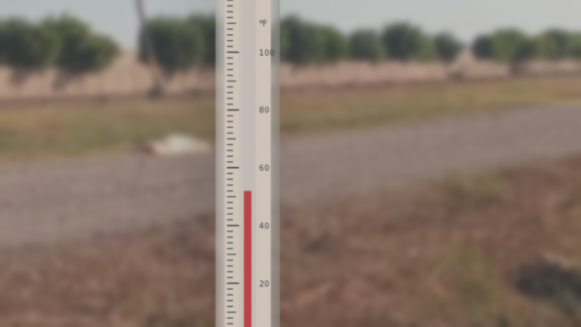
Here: 52°F
